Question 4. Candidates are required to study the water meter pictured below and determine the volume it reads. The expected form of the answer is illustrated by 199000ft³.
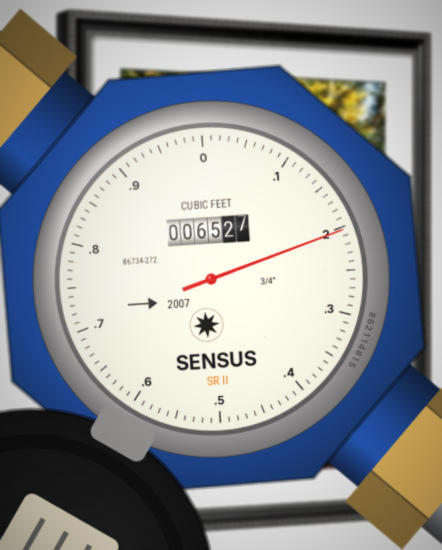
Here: 6527.20ft³
